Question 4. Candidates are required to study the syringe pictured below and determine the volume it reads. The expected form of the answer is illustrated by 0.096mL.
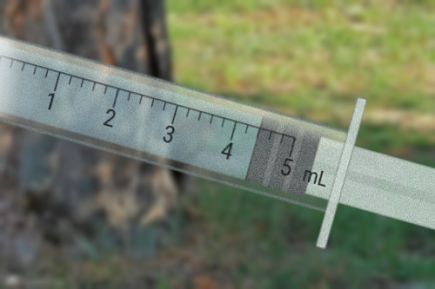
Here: 4.4mL
